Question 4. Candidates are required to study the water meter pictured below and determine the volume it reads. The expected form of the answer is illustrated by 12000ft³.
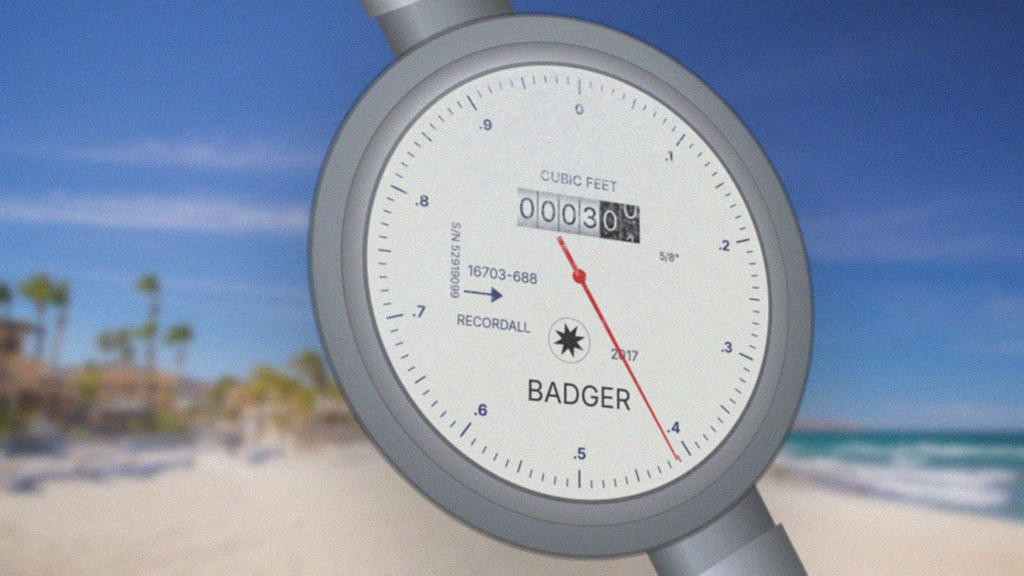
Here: 300.41ft³
